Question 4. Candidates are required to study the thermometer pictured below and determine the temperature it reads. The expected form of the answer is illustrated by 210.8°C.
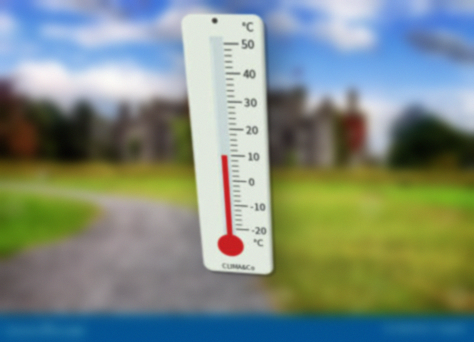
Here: 10°C
